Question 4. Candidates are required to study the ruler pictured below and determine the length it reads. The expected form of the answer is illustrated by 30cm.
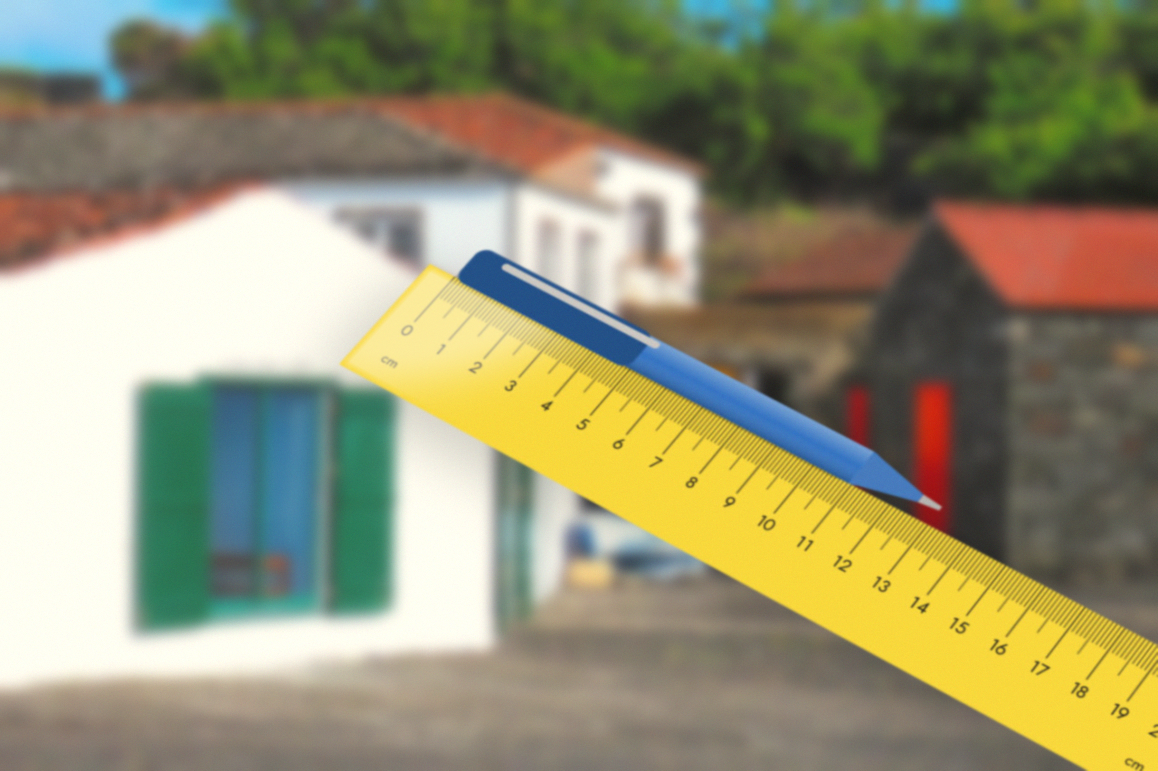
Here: 13cm
